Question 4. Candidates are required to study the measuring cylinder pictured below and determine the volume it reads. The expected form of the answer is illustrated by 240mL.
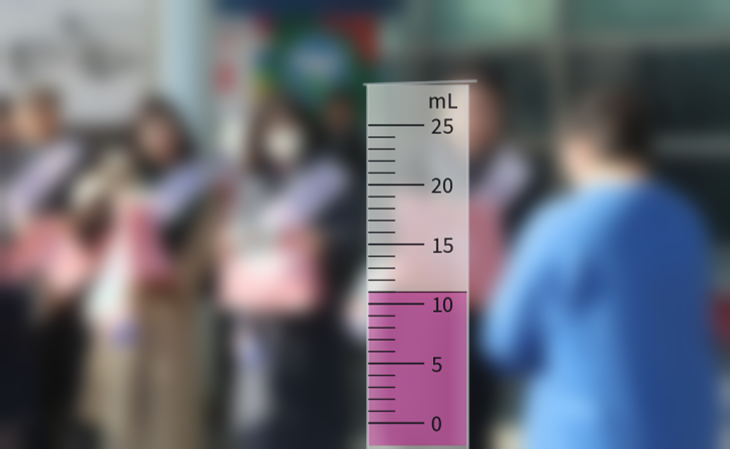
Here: 11mL
